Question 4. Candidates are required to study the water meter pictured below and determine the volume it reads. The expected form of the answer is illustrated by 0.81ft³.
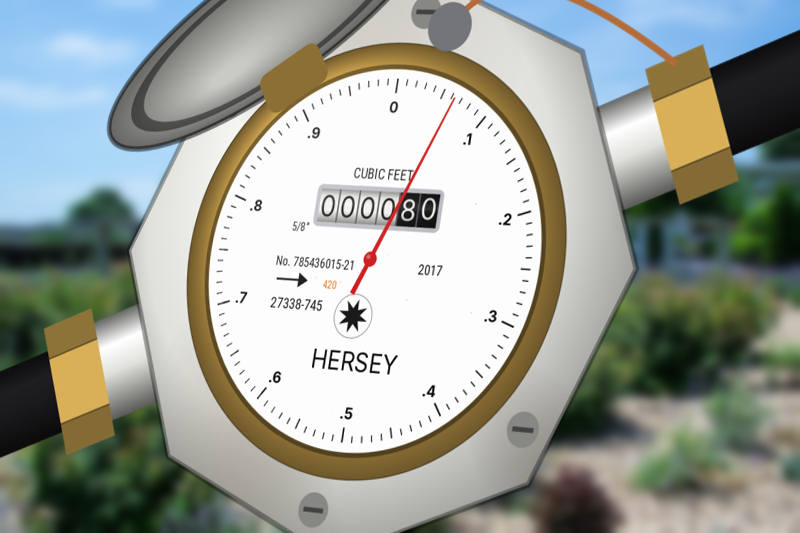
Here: 80.06ft³
